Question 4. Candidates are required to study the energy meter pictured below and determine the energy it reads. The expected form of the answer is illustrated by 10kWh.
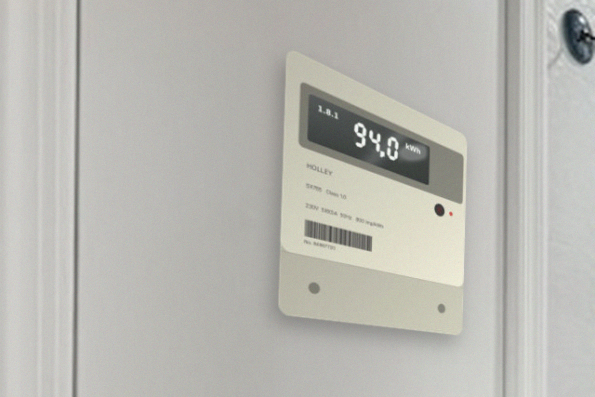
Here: 94.0kWh
